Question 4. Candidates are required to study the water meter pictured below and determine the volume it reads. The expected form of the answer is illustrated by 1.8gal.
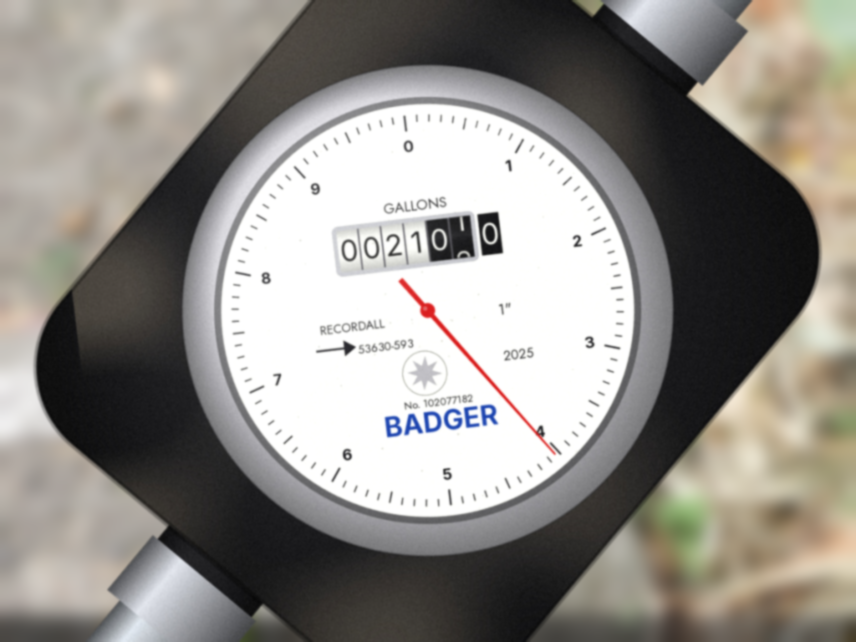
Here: 21014.0gal
